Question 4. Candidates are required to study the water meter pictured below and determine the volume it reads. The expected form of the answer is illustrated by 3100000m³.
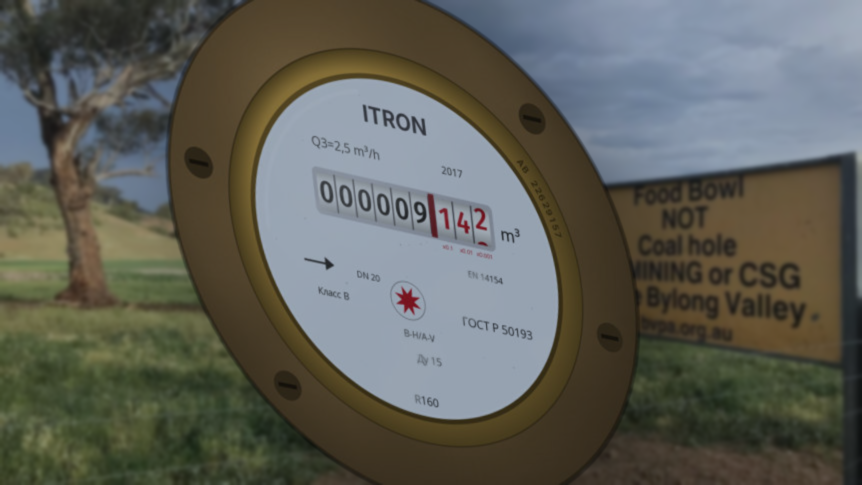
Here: 9.142m³
